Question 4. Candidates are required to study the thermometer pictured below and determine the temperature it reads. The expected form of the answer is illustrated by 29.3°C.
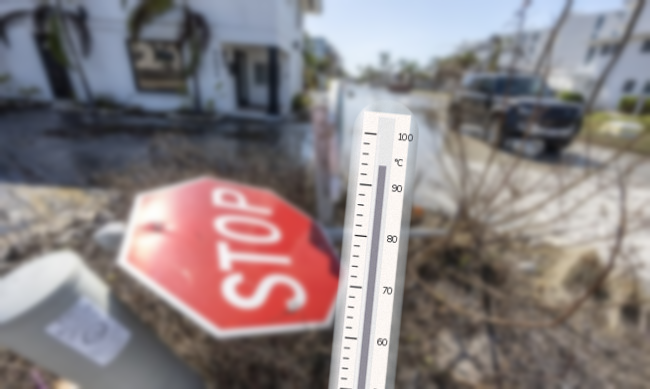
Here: 94°C
